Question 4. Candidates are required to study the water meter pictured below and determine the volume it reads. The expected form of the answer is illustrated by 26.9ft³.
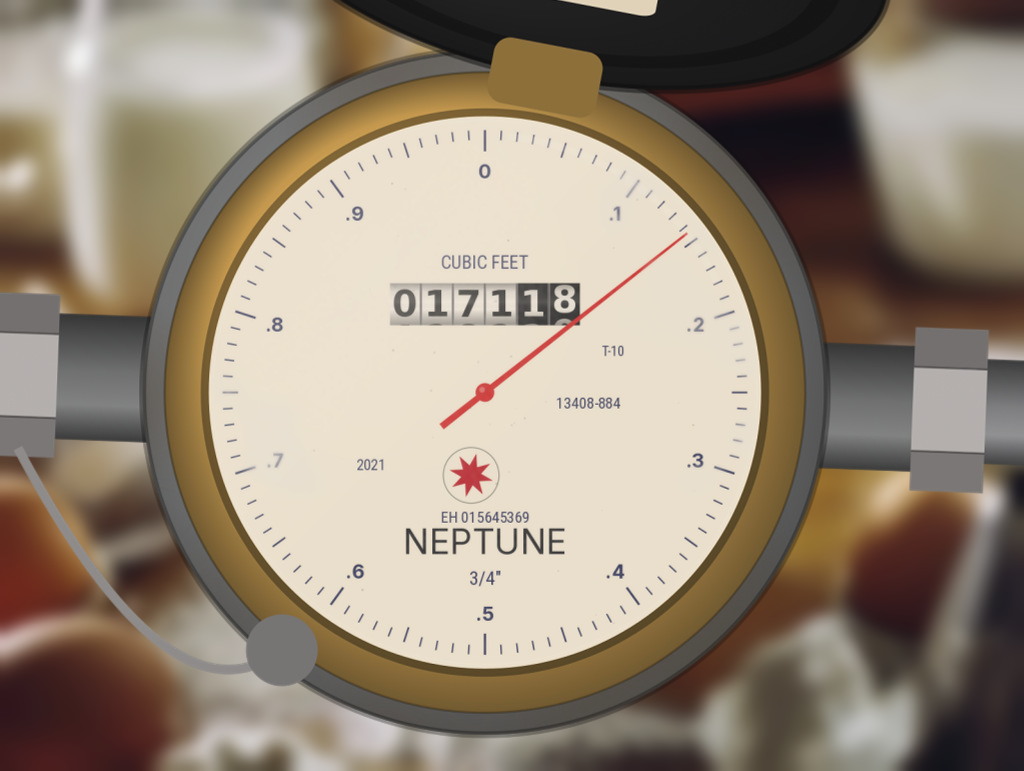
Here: 17118.14ft³
